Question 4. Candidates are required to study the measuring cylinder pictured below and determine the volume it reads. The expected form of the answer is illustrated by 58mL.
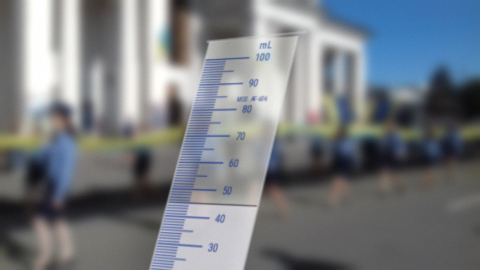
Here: 45mL
